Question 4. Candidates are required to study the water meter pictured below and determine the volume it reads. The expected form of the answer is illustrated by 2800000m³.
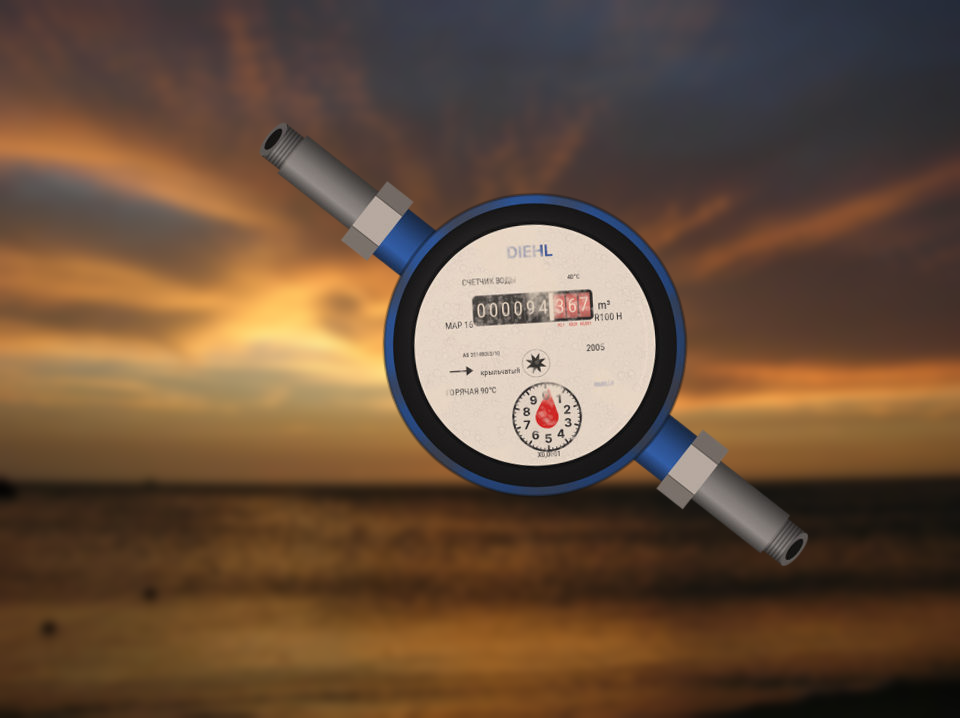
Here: 94.3670m³
